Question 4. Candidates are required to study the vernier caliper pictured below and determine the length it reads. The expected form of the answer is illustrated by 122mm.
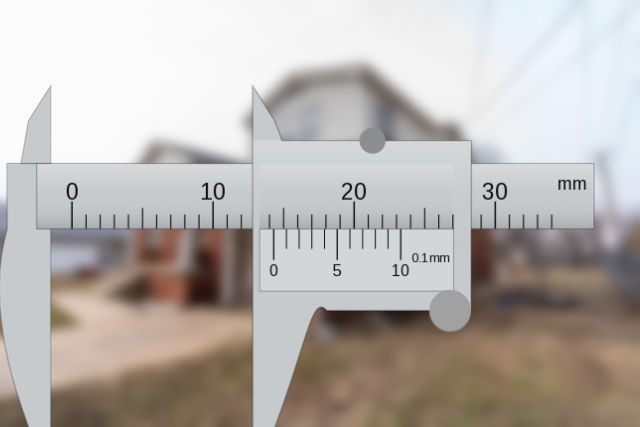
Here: 14.3mm
